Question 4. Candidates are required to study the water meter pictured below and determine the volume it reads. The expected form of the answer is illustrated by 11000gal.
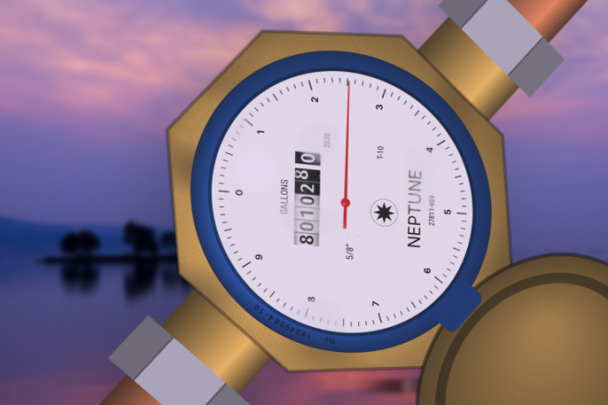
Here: 8010282.5gal
